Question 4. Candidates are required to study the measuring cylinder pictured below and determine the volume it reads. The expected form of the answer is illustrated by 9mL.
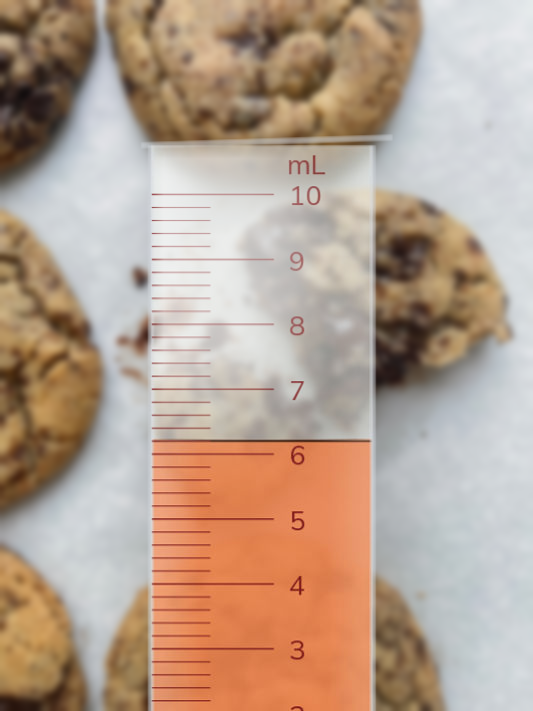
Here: 6.2mL
